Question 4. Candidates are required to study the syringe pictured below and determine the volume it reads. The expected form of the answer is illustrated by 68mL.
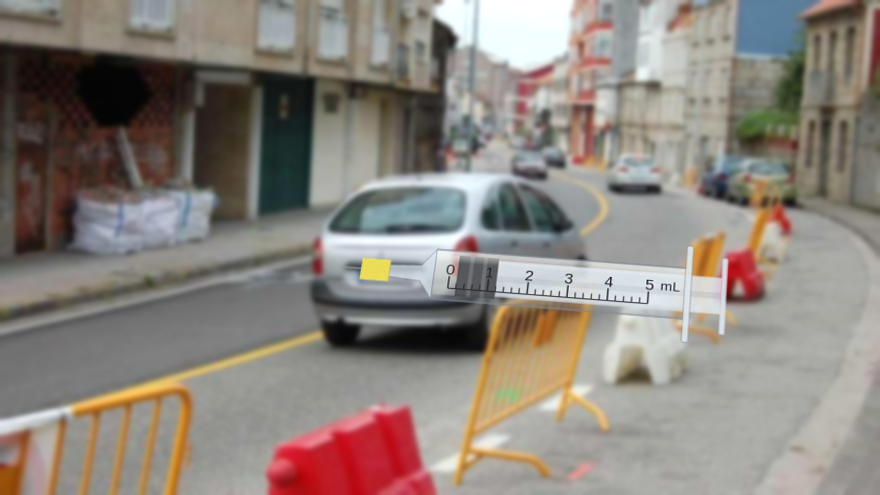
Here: 0.2mL
